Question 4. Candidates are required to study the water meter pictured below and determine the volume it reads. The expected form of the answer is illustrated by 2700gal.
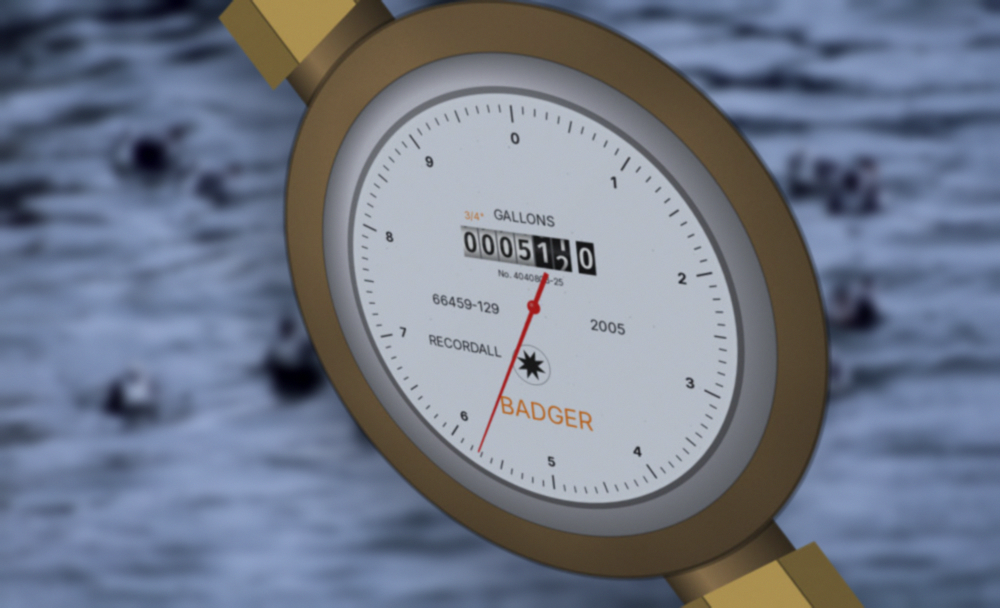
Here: 5115.7gal
